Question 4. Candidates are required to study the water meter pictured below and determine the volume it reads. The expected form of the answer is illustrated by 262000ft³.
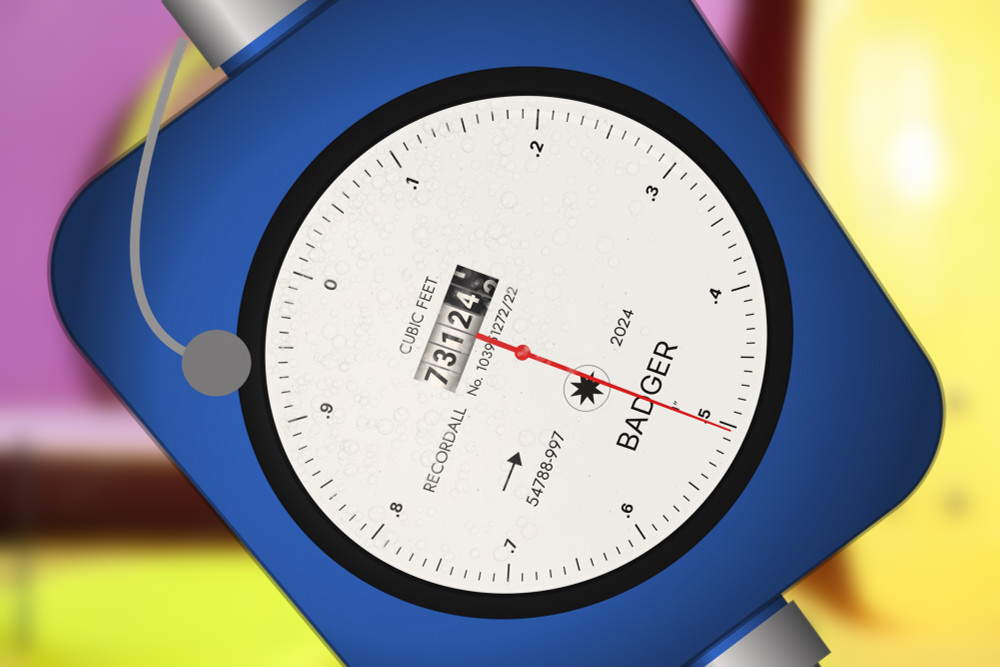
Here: 731241.50ft³
